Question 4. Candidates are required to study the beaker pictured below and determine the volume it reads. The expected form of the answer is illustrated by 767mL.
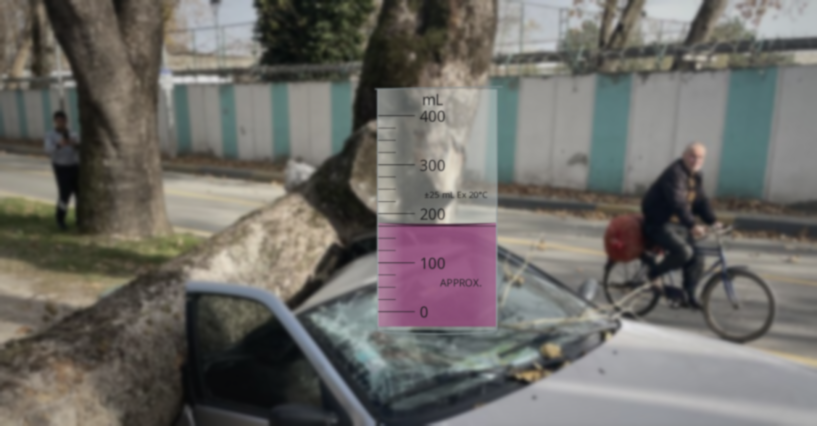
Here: 175mL
